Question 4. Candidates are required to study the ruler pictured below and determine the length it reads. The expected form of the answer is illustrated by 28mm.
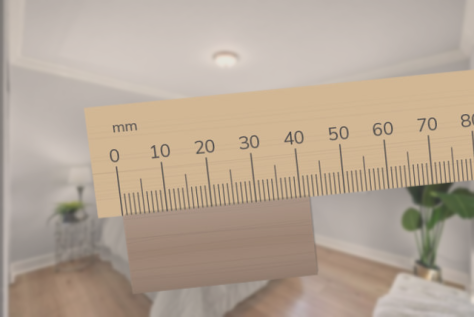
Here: 42mm
